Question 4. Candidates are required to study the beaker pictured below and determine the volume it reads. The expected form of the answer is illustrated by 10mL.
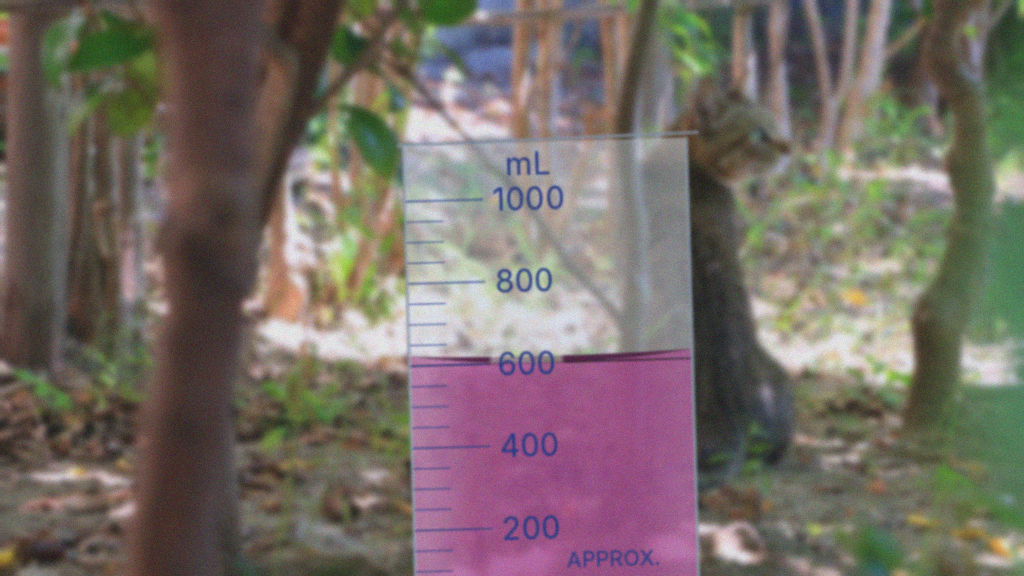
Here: 600mL
